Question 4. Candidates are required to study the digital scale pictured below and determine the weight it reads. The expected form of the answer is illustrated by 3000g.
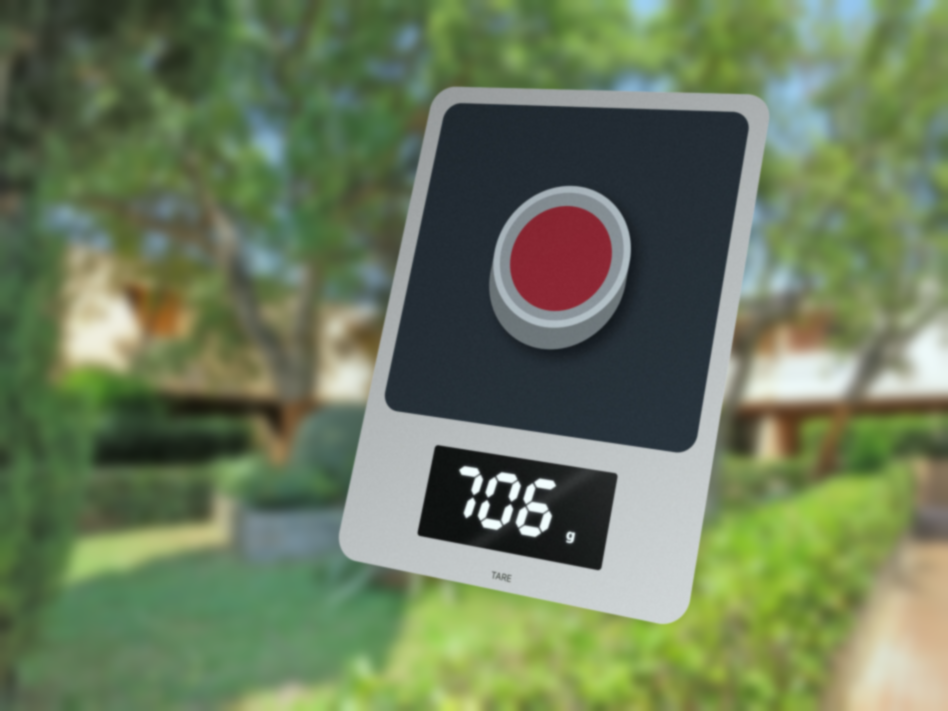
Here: 706g
